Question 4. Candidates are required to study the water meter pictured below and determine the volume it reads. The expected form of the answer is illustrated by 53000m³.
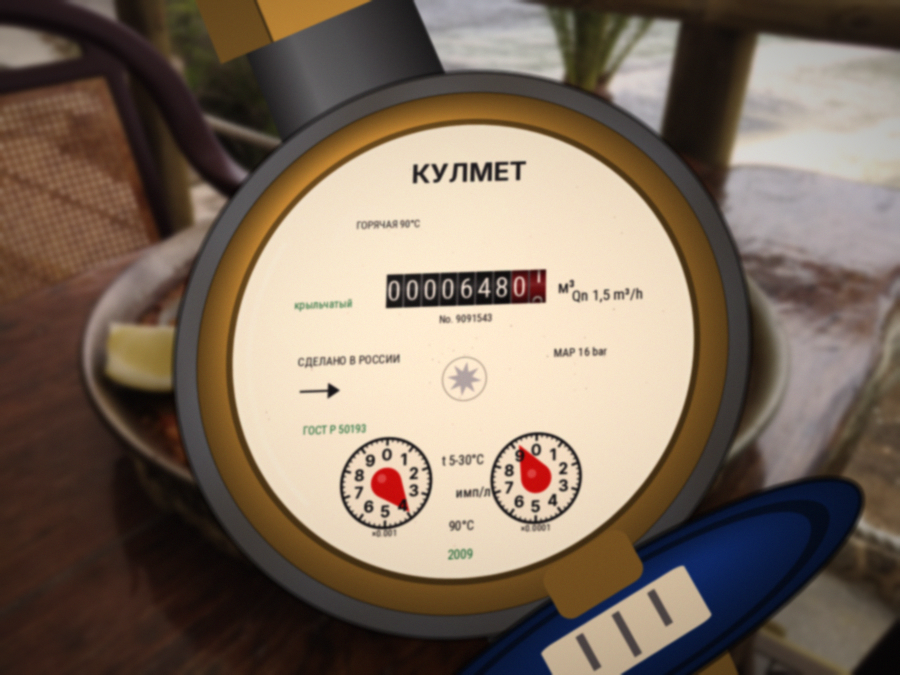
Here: 648.0139m³
